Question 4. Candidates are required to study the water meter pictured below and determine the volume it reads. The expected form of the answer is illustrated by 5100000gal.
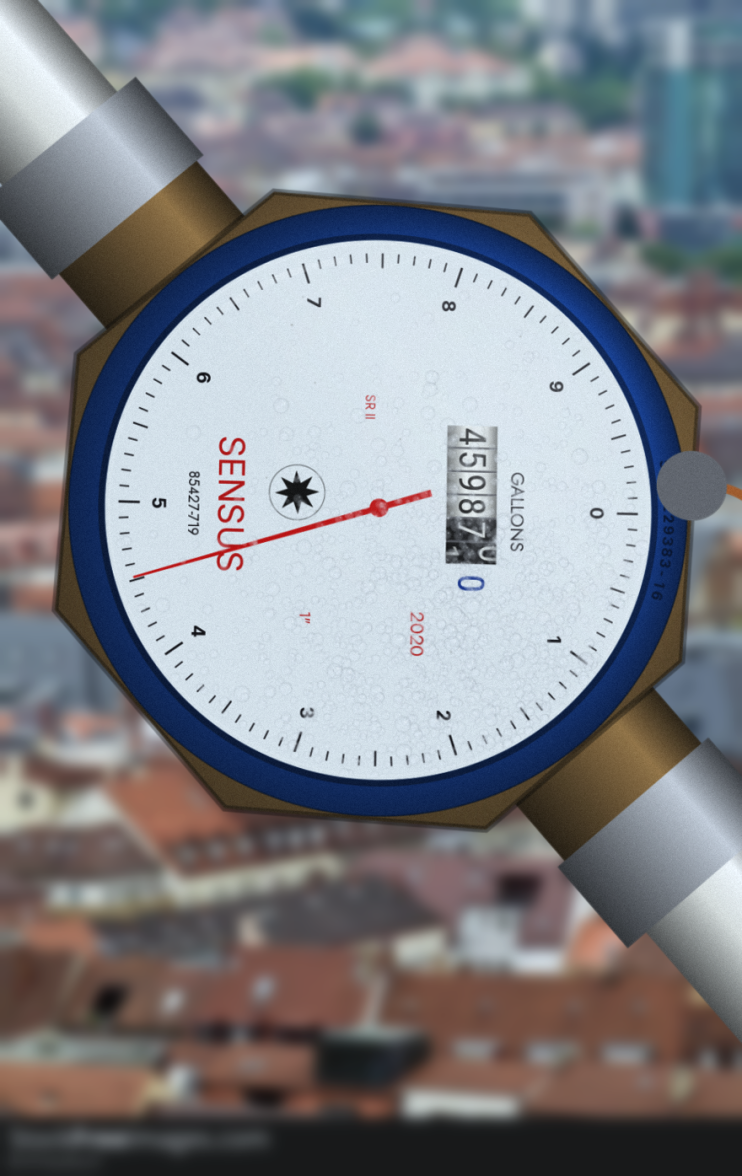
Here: 4598704.5gal
